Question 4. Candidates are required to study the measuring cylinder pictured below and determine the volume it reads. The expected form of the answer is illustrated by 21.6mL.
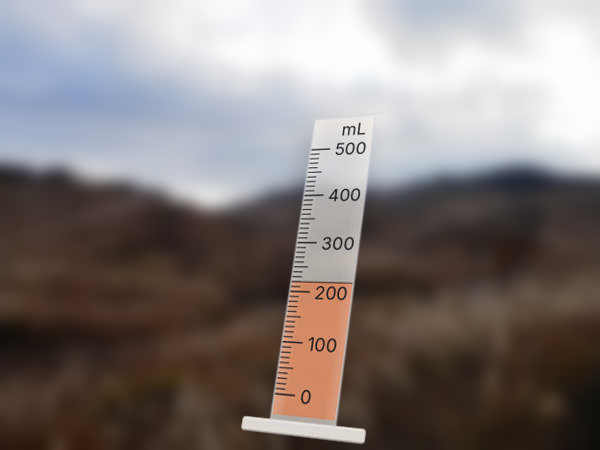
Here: 220mL
